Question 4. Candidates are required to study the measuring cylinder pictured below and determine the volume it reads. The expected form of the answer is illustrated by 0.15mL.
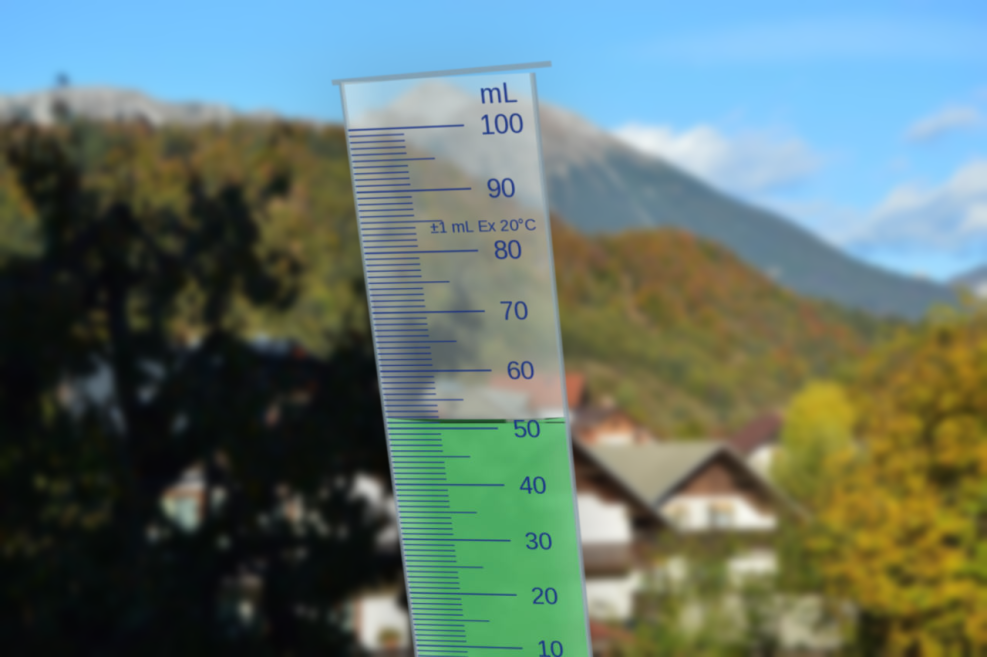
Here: 51mL
